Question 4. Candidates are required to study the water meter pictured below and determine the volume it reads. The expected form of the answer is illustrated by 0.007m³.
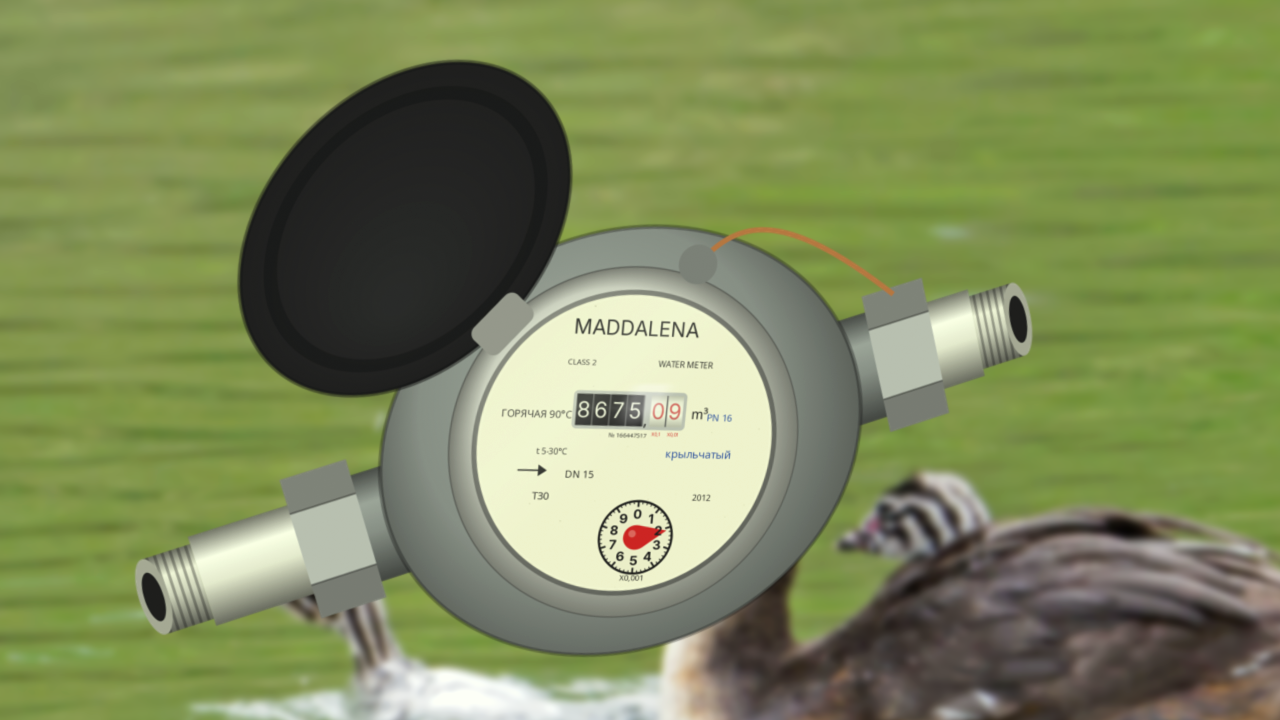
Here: 8675.092m³
